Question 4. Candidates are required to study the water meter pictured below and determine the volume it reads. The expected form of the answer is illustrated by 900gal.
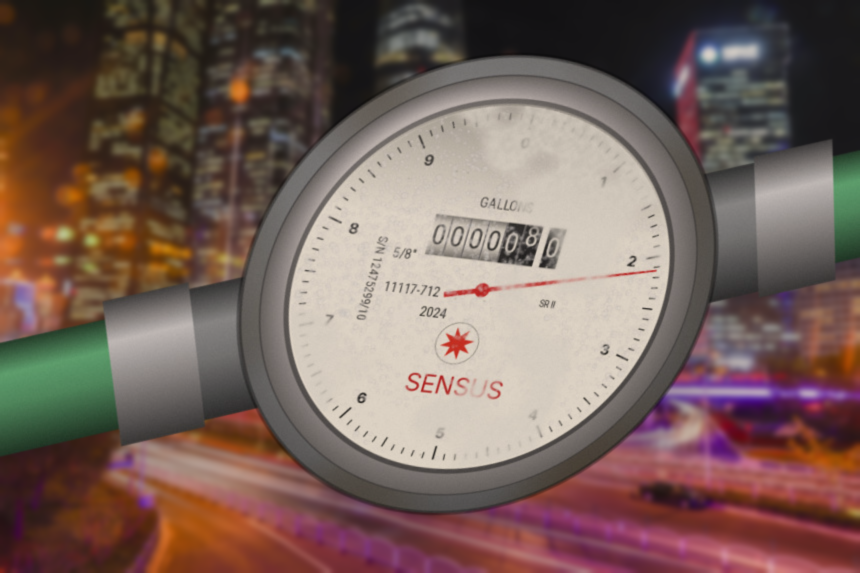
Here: 82.1gal
